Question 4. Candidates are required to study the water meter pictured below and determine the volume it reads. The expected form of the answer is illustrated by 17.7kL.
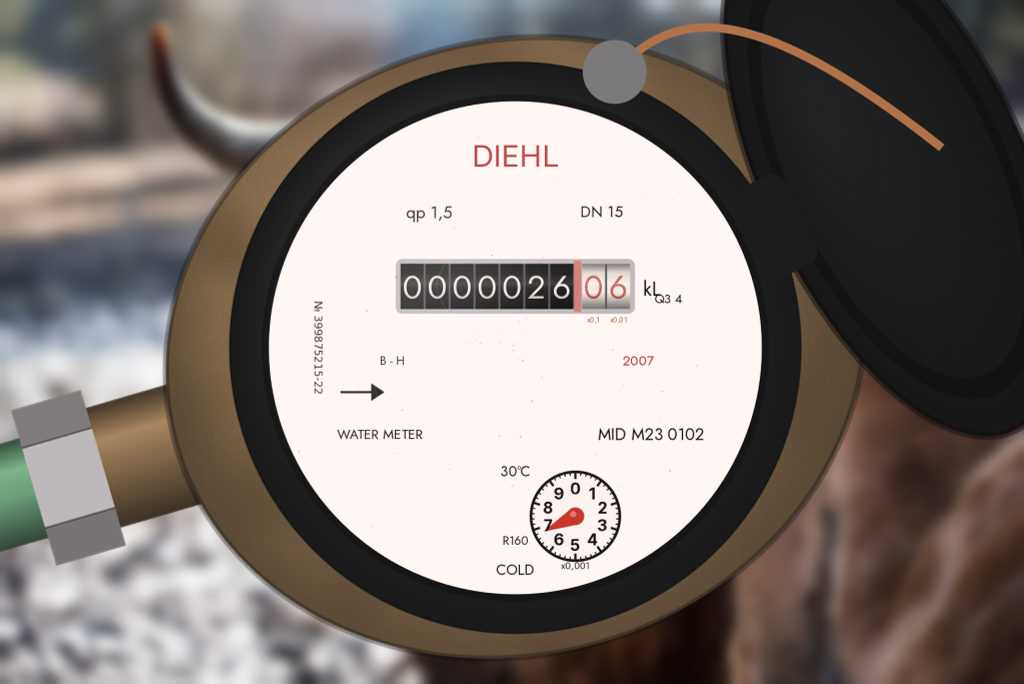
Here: 26.066kL
